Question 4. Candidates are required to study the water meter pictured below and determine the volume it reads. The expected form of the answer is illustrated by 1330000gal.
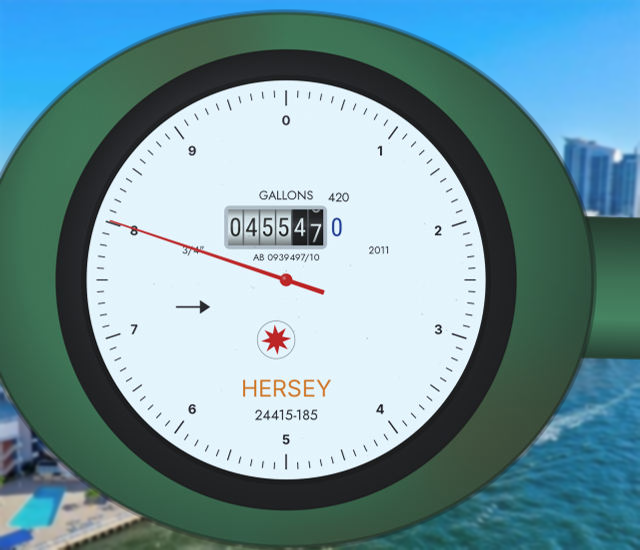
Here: 455468.0gal
